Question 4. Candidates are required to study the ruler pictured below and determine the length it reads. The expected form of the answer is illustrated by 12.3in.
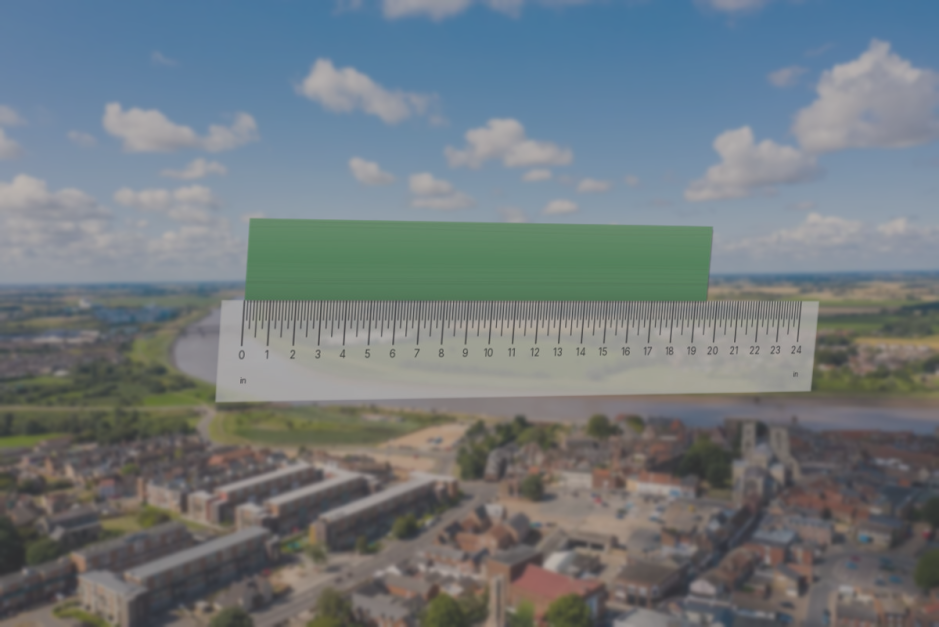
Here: 19.5in
